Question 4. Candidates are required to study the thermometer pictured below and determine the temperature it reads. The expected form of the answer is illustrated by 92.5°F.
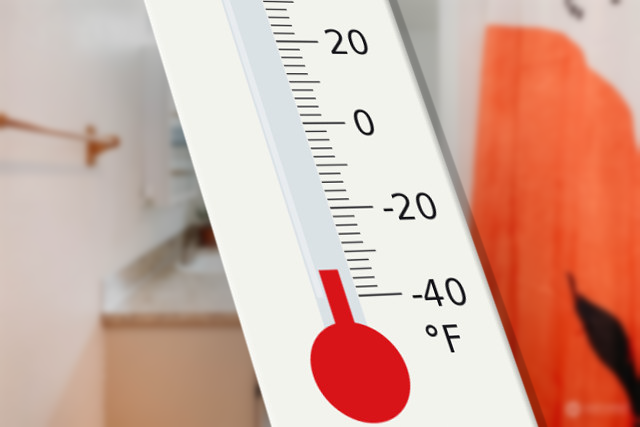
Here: -34°F
